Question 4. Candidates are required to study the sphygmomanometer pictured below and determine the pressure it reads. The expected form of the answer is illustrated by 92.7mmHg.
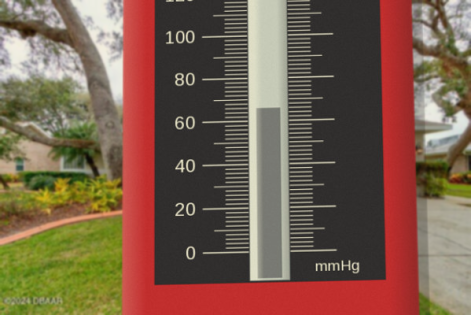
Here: 66mmHg
